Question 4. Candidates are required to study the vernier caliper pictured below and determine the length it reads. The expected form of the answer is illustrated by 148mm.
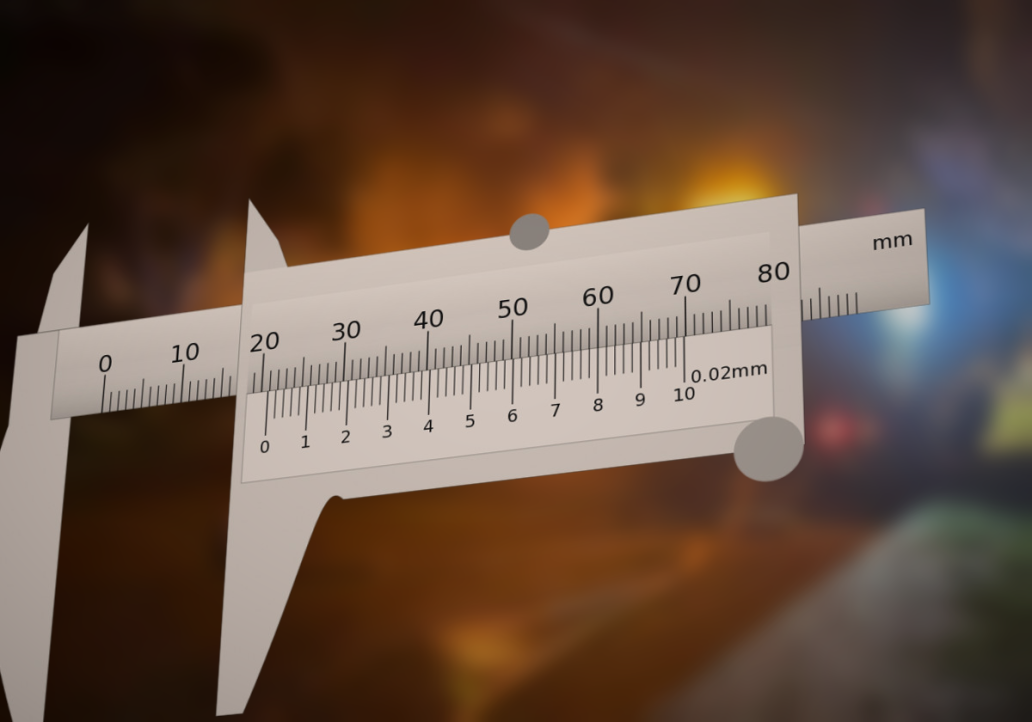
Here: 20.8mm
